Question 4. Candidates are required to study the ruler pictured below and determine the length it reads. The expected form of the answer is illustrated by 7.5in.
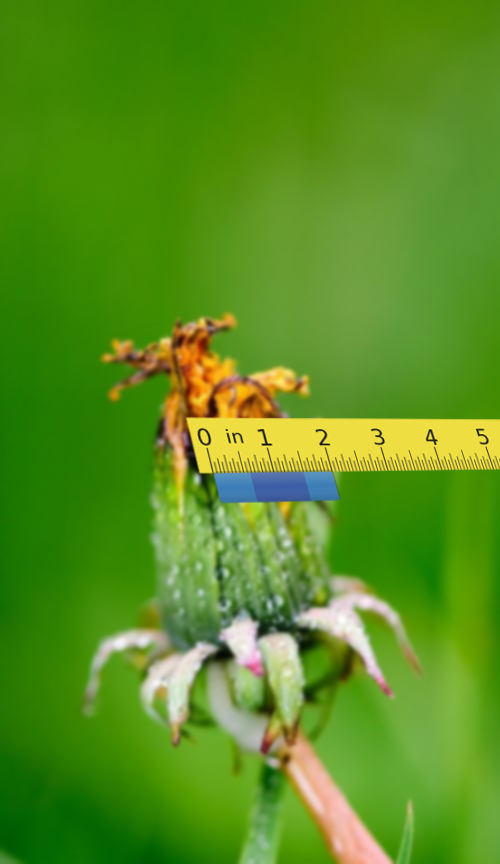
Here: 2in
